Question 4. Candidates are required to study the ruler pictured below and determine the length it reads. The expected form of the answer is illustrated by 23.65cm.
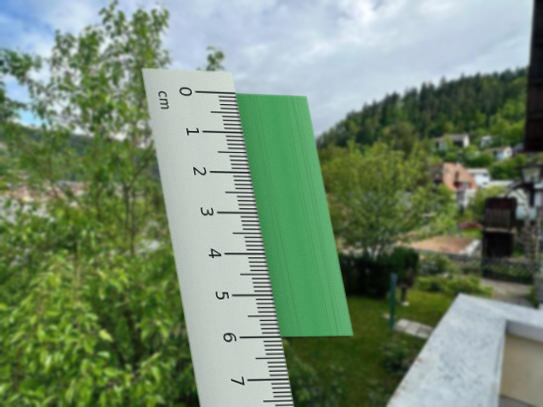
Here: 6cm
